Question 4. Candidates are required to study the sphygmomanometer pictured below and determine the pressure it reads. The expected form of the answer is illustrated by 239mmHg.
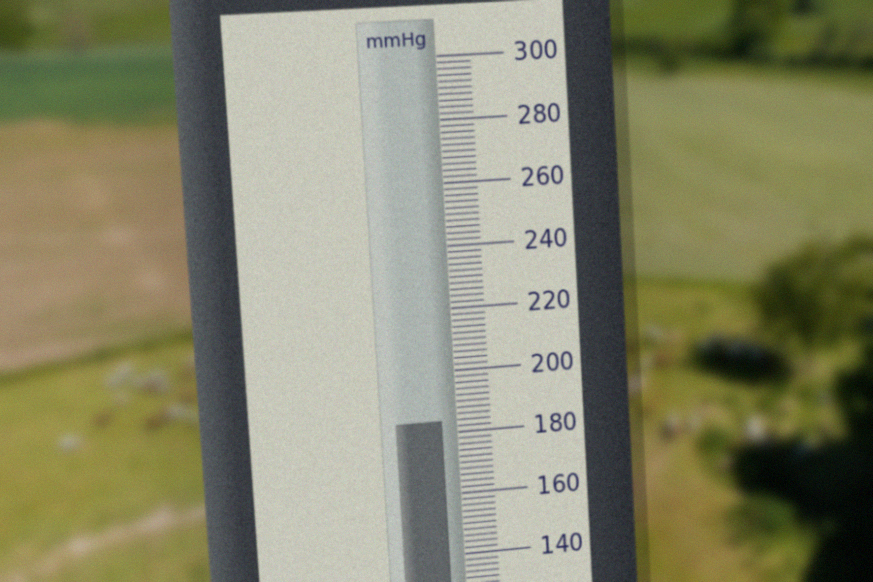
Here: 184mmHg
